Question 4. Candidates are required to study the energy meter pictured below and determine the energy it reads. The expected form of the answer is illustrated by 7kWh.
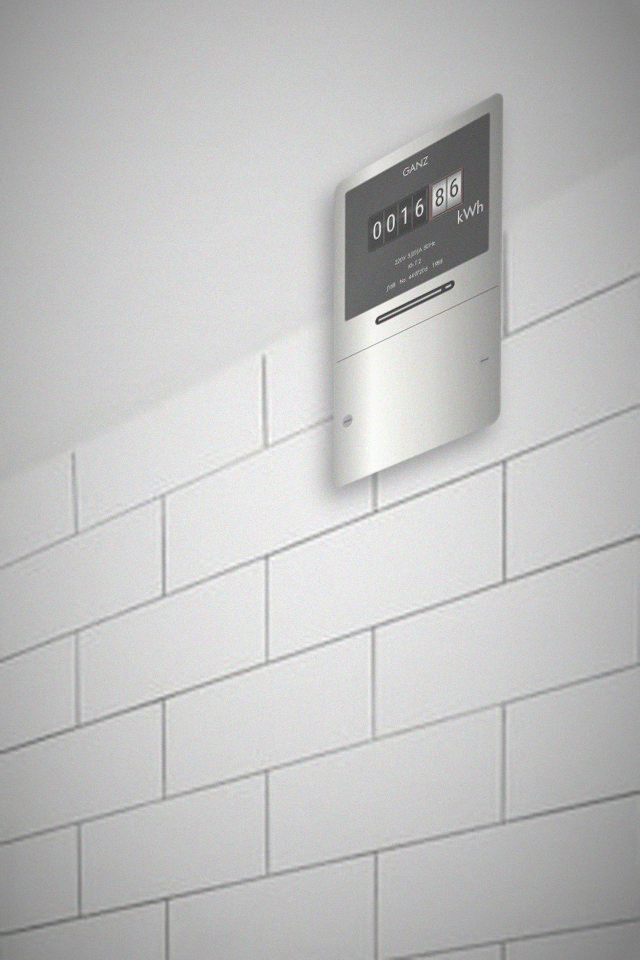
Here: 16.86kWh
